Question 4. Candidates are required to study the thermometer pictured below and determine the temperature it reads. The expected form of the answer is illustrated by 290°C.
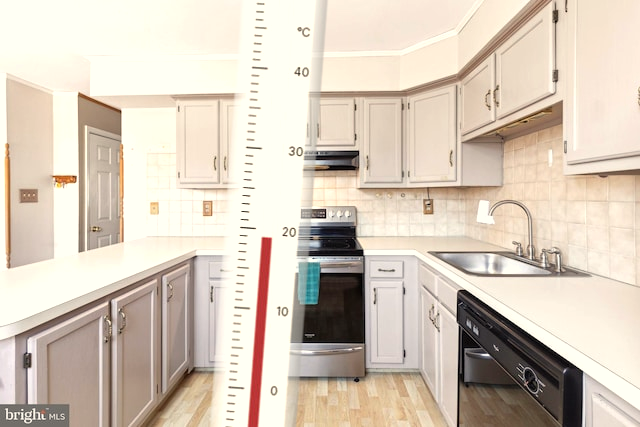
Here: 19°C
